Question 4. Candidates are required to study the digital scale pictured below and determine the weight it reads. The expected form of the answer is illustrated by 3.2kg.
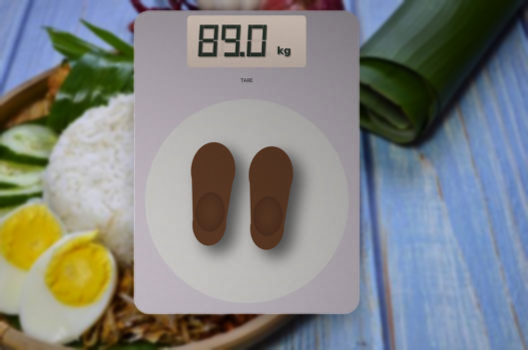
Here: 89.0kg
